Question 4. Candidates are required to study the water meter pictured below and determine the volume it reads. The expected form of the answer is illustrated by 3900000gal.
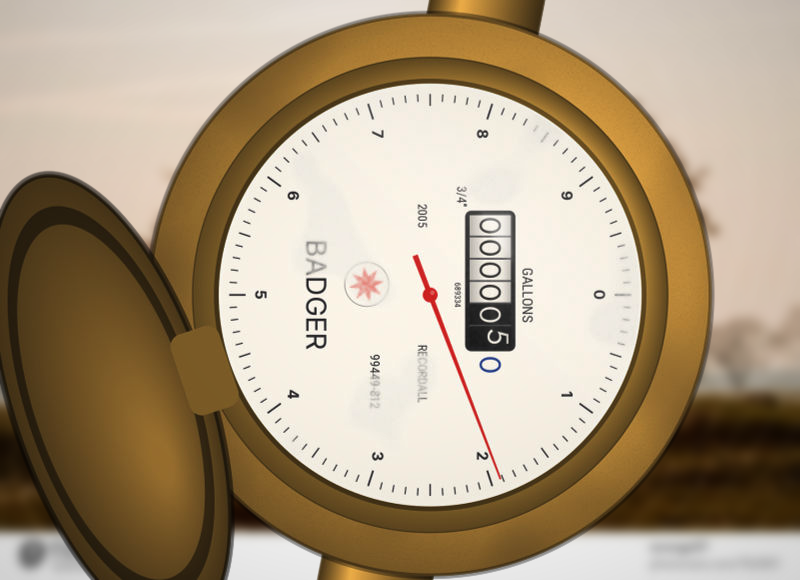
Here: 51.9gal
